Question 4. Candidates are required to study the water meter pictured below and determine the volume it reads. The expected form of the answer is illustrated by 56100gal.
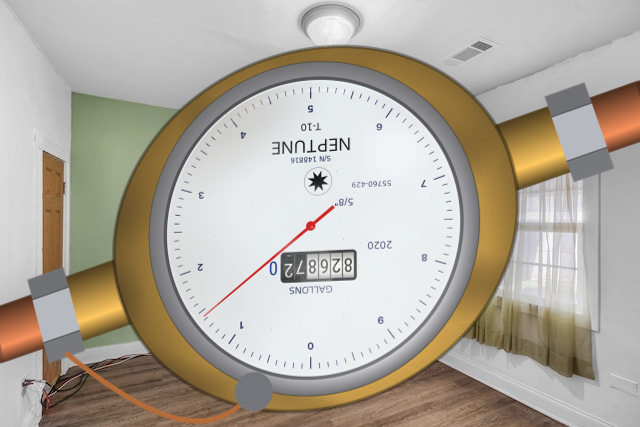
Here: 8268721.4gal
